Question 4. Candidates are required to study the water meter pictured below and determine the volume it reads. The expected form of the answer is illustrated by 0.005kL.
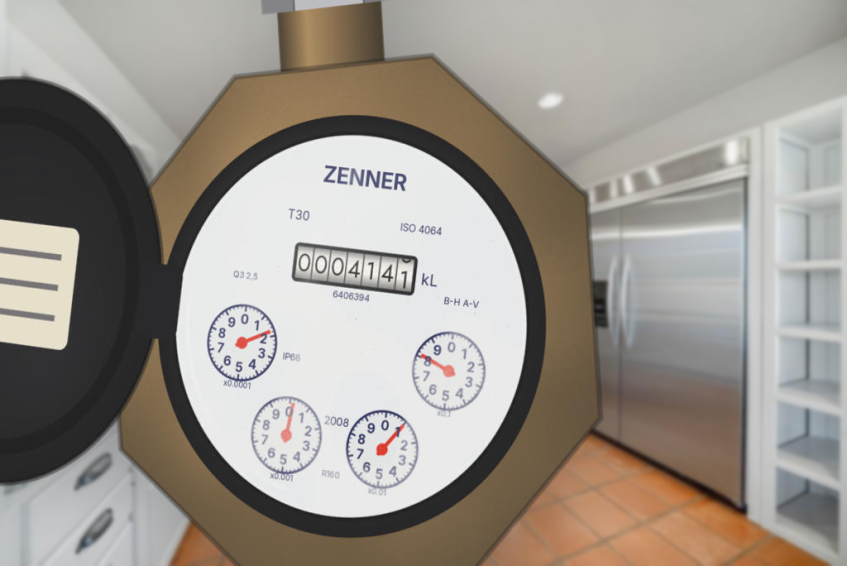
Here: 4140.8101kL
